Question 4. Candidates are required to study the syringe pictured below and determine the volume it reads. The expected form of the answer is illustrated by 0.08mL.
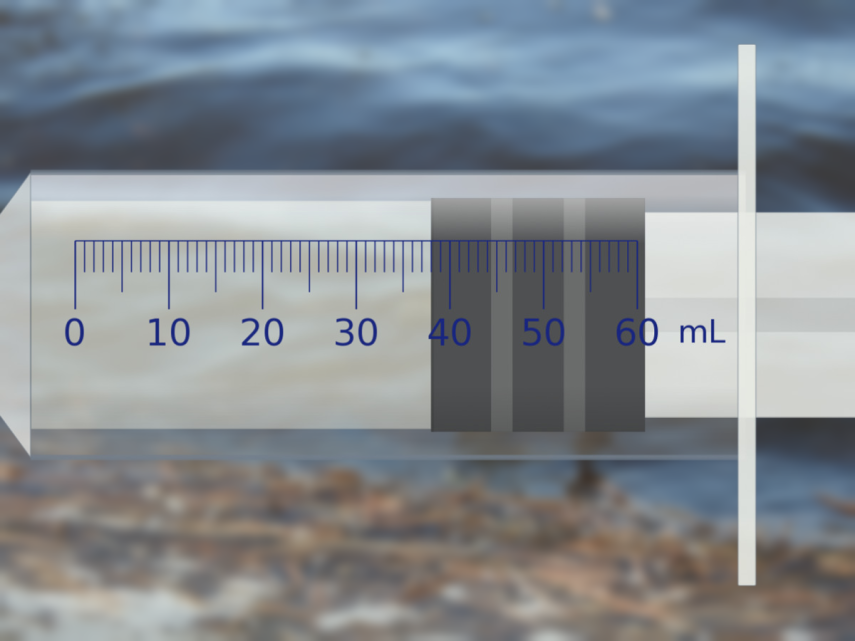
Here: 38mL
